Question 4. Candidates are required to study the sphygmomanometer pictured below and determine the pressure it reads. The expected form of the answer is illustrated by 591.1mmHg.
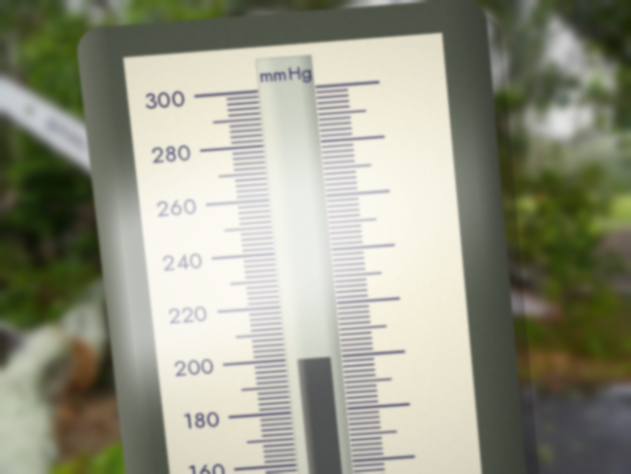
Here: 200mmHg
